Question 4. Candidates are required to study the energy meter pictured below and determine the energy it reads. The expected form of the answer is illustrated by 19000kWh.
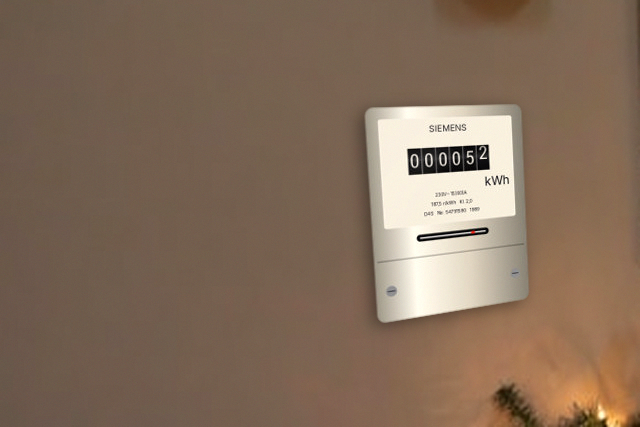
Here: 52kWh
